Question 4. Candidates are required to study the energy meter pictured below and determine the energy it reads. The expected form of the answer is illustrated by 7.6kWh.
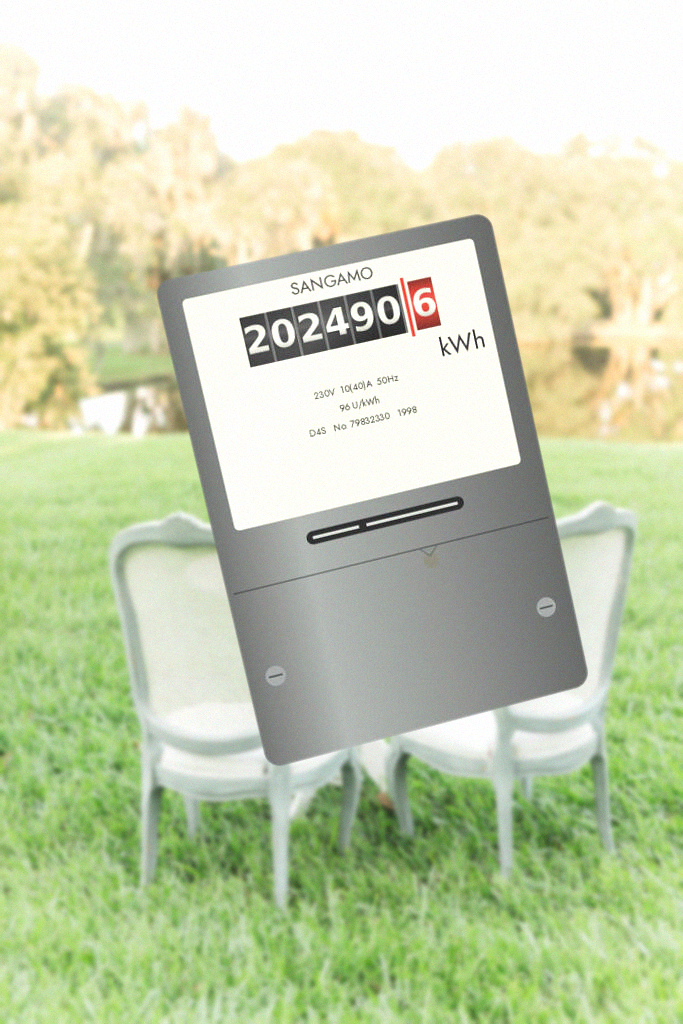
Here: 202490.6kWh
